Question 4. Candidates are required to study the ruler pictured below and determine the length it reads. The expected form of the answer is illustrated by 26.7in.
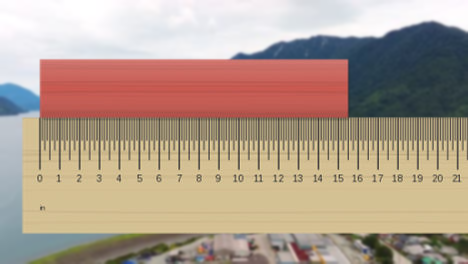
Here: 15.5in
